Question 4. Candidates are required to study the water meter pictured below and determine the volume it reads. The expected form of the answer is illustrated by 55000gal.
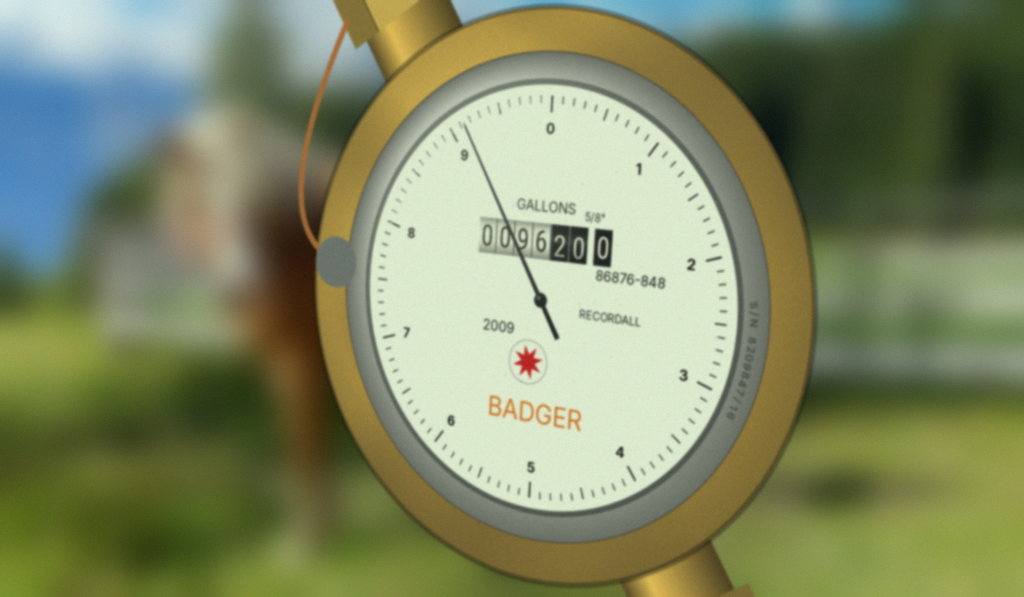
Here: 96199.1gal
